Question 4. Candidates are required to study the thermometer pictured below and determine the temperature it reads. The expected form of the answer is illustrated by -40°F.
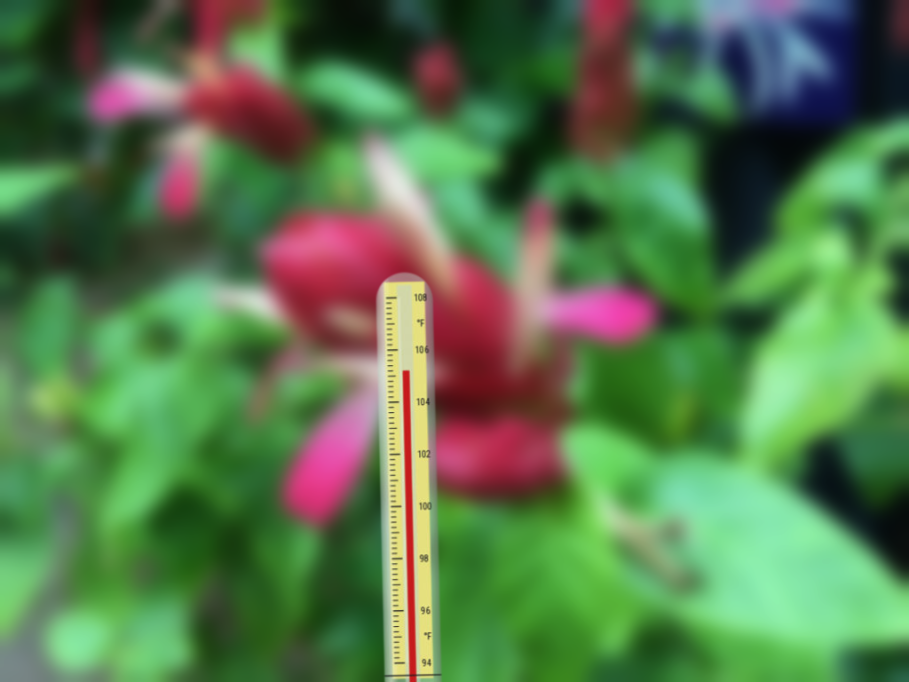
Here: 105.2°F
